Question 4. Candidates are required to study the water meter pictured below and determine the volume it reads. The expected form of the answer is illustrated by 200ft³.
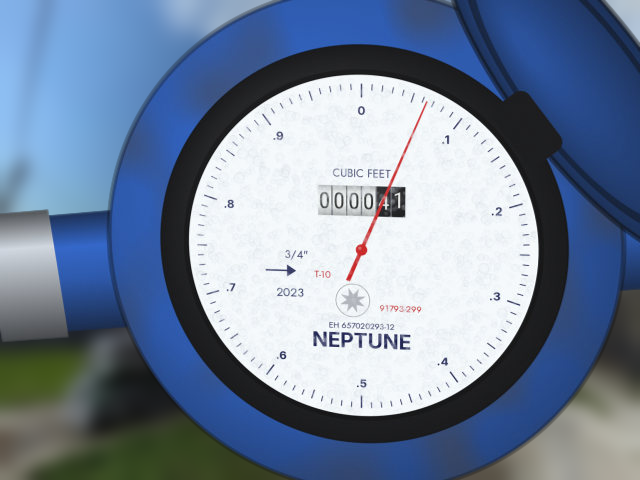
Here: 41.06ft³
